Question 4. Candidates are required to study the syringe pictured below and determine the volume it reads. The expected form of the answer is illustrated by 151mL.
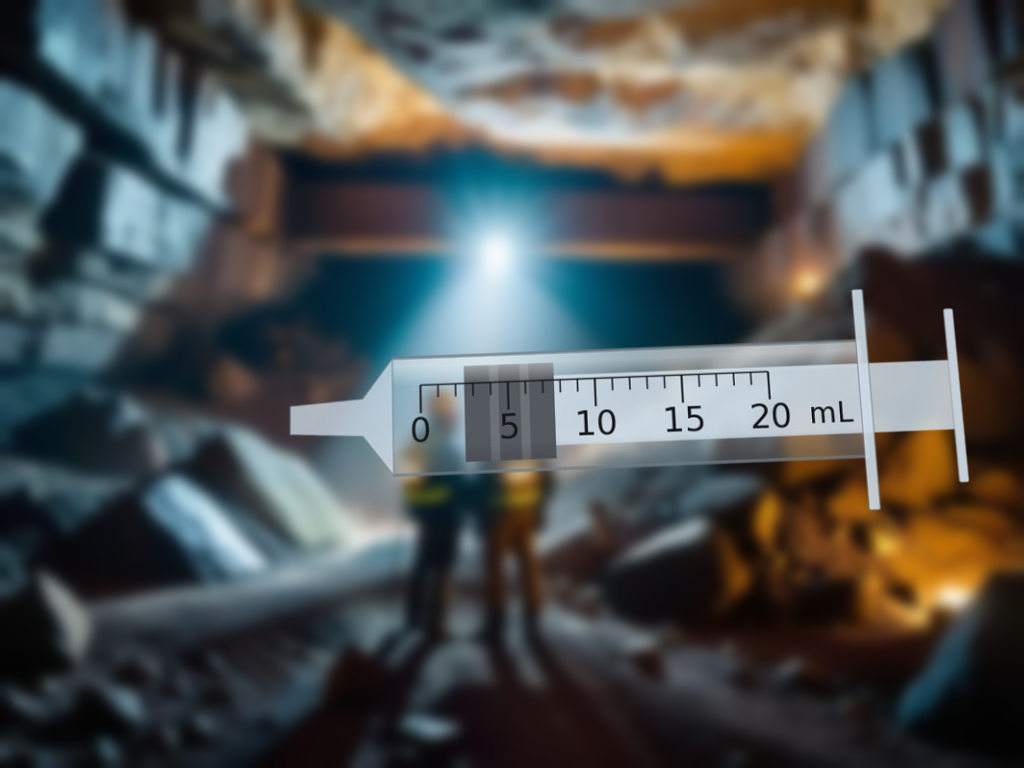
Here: 2.5mL
